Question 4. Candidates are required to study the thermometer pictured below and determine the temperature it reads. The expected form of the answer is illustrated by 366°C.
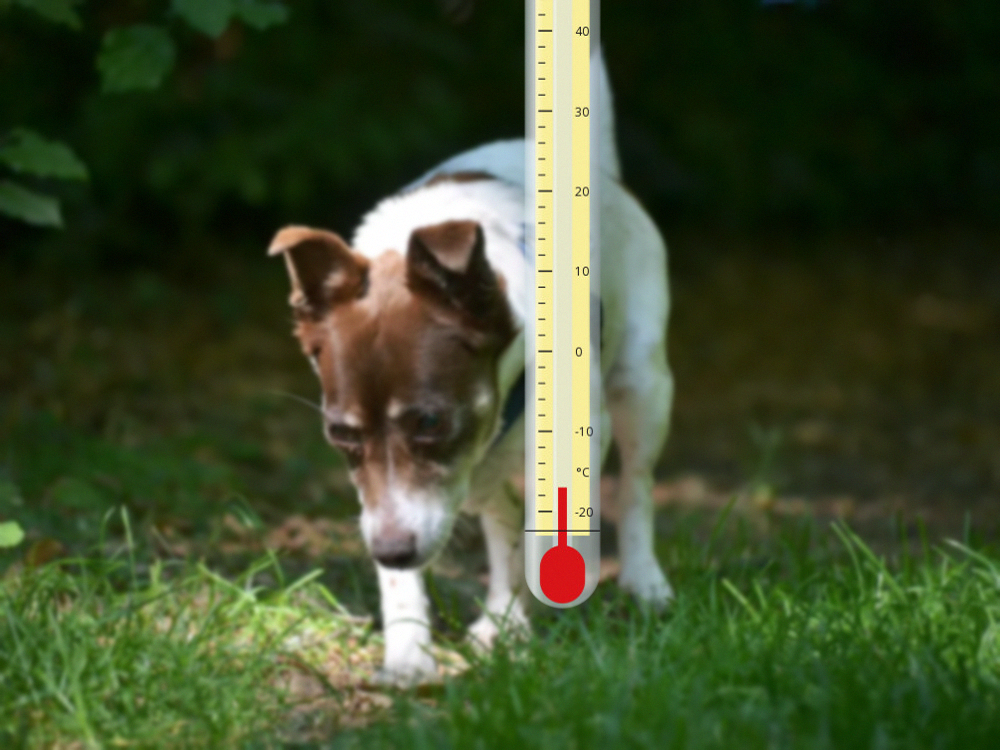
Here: -17°C
